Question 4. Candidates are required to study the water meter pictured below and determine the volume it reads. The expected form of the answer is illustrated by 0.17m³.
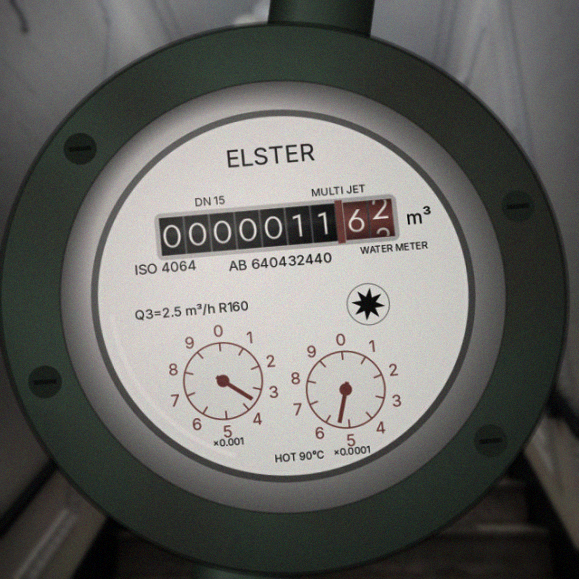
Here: 11.6235m³
